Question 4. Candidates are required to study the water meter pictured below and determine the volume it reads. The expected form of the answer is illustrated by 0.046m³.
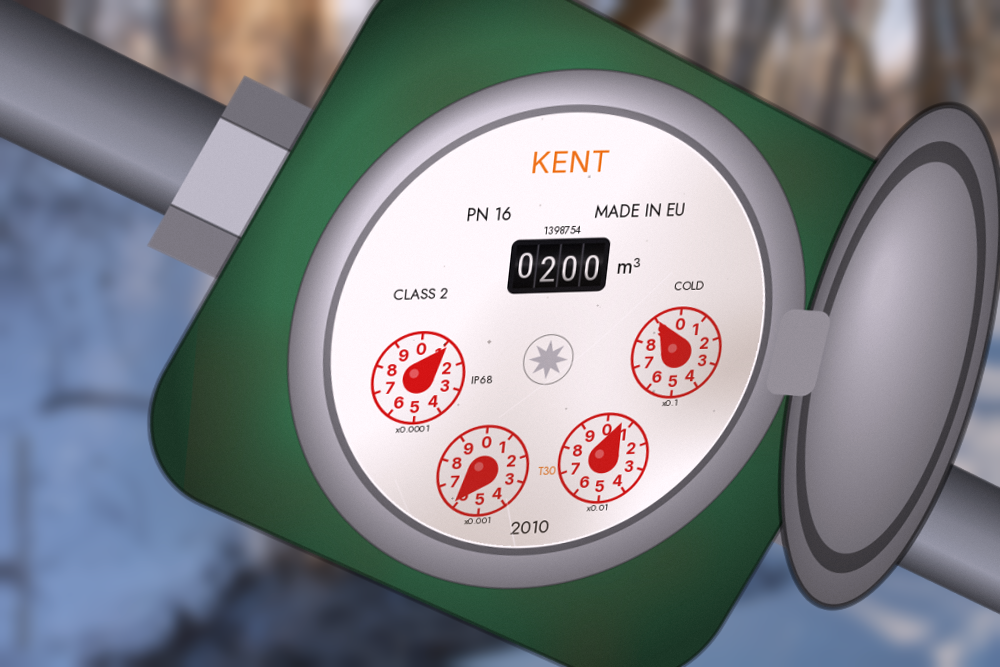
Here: 199.9061m³
